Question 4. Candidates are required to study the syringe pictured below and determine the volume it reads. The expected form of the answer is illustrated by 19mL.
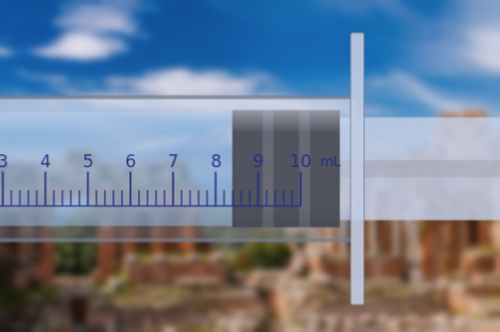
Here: 8.4mL
